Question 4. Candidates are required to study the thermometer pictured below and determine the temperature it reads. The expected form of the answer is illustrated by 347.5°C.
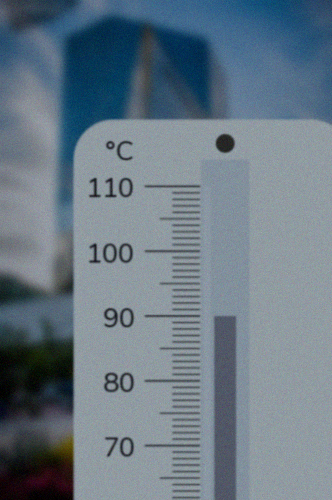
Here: 90°C
